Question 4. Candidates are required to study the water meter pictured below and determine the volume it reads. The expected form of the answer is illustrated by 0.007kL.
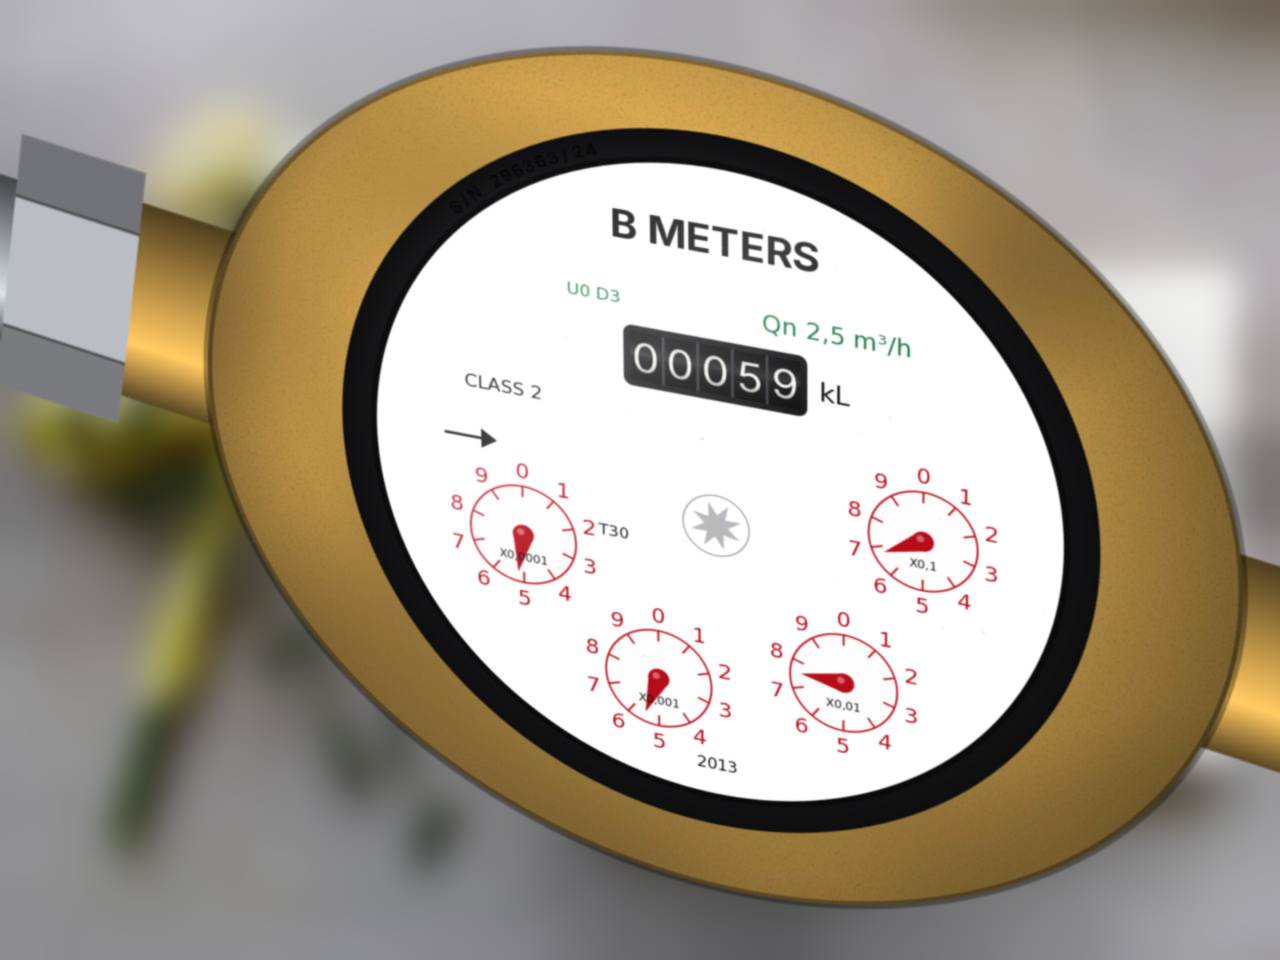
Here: 59.6755kL
